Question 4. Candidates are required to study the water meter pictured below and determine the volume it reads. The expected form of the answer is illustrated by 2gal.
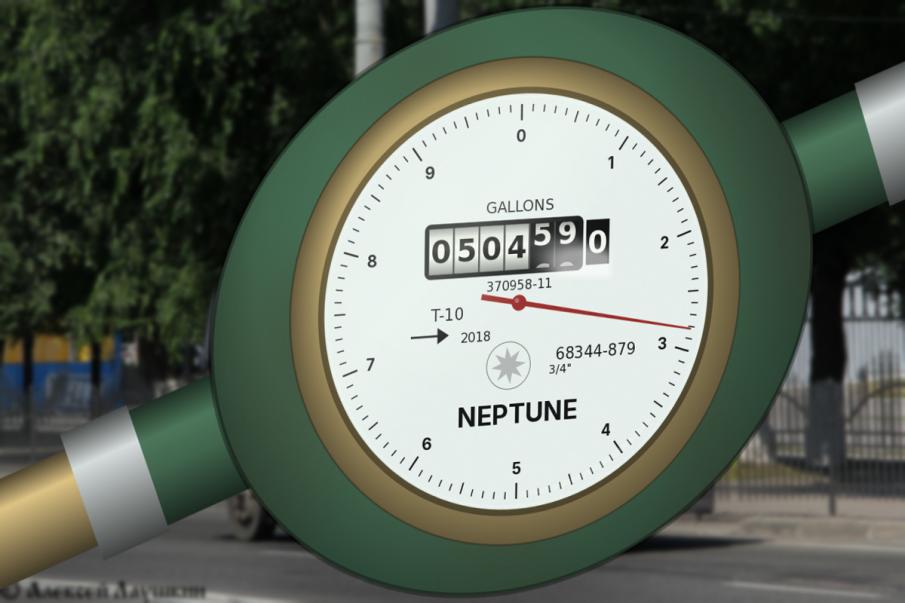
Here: 504592.8gal
